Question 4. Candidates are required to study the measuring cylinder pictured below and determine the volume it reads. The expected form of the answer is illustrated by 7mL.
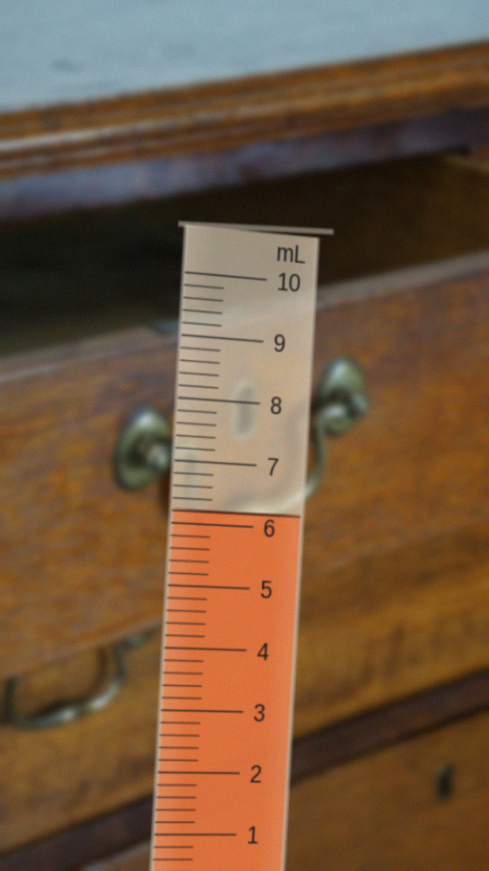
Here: 6.2mL
